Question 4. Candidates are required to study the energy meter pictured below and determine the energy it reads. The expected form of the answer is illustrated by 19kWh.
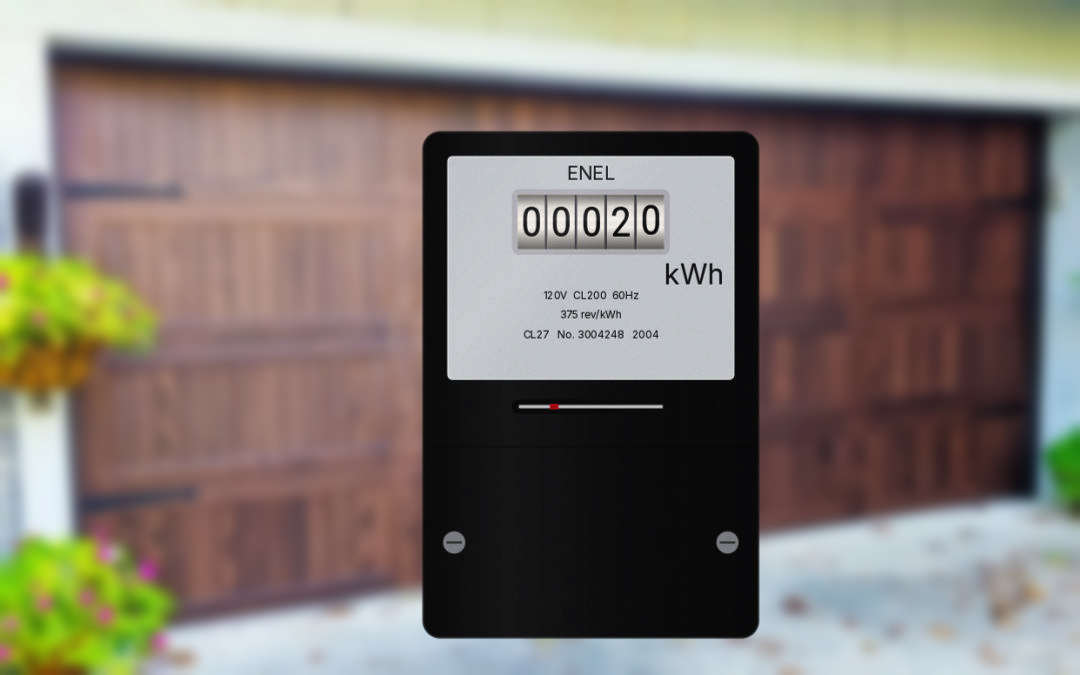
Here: 20kWh
